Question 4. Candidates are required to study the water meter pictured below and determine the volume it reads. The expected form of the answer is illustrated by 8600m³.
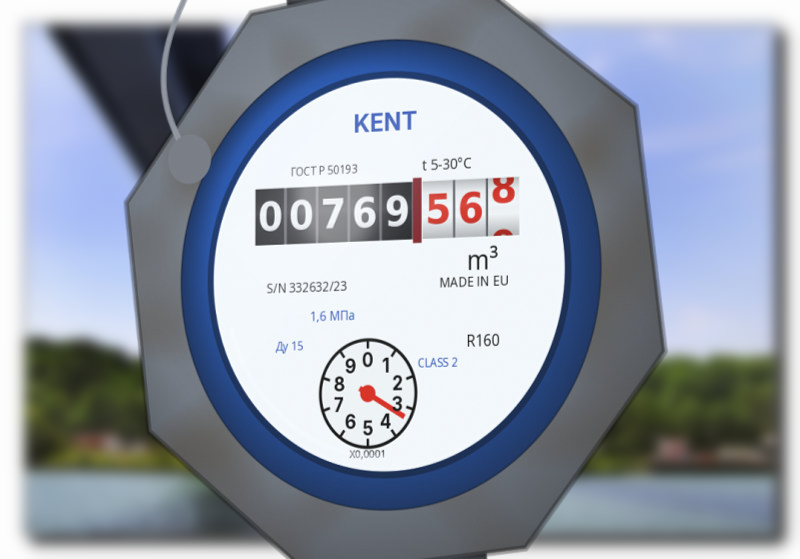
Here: 769.5683m³
